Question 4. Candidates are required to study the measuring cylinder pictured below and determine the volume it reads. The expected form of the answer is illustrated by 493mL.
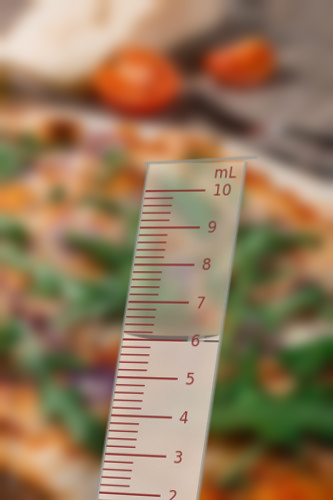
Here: 6mL
